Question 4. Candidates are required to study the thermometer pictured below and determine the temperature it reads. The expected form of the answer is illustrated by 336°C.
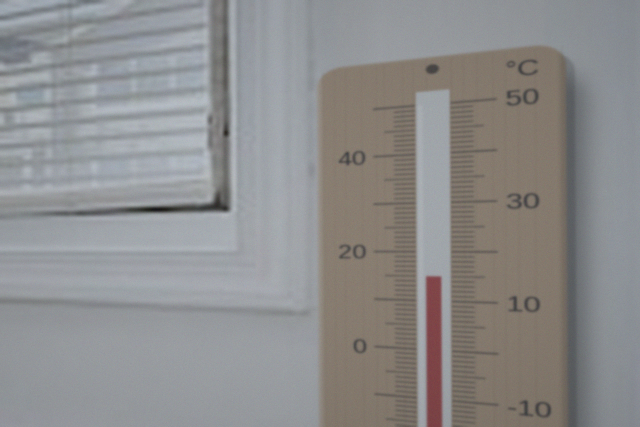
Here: 15°C
